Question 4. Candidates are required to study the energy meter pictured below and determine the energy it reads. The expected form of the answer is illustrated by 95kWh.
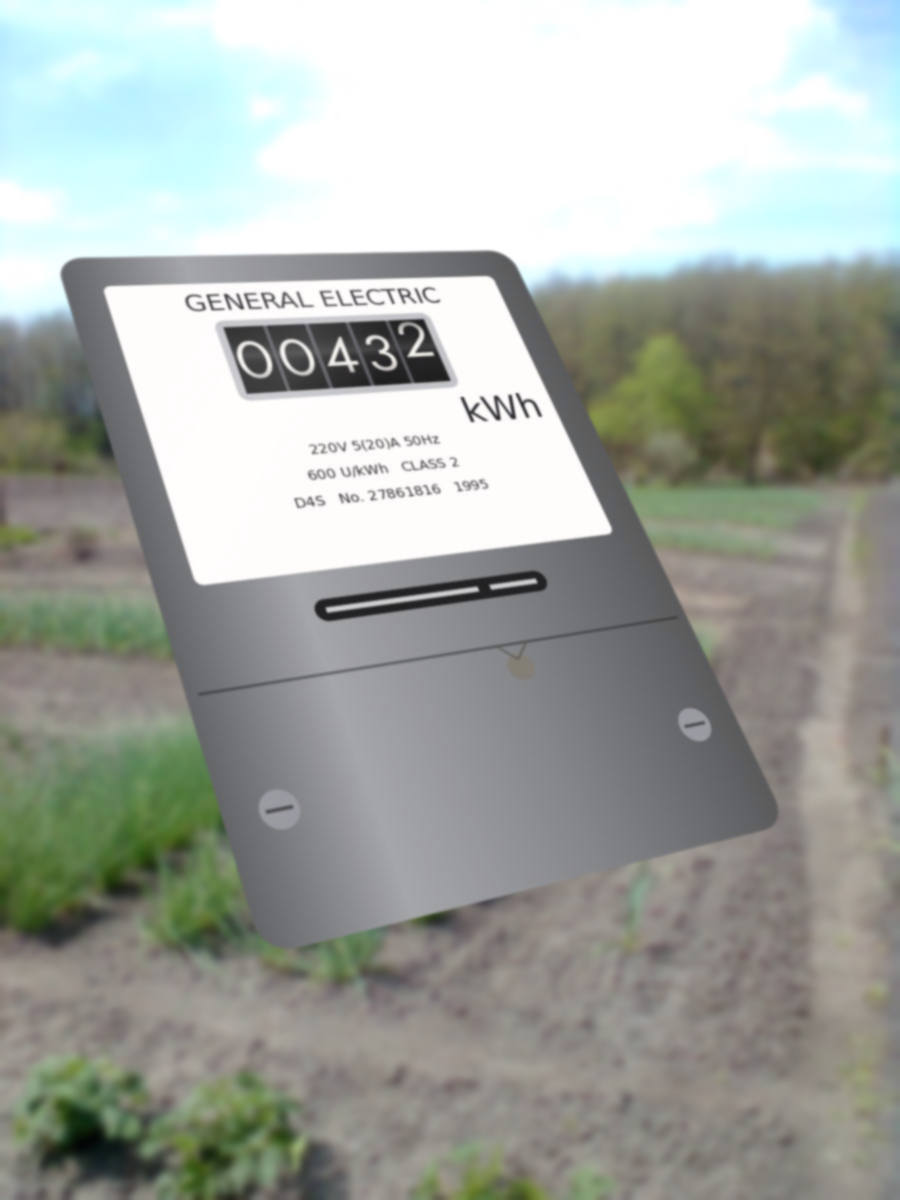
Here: 432kWh
